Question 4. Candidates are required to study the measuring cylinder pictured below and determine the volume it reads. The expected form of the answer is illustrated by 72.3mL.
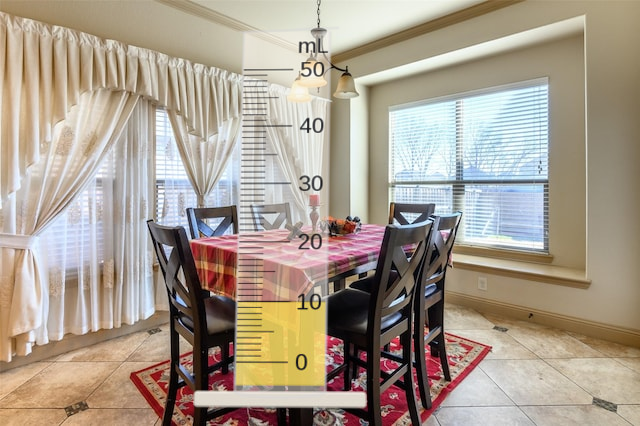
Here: 10mL
